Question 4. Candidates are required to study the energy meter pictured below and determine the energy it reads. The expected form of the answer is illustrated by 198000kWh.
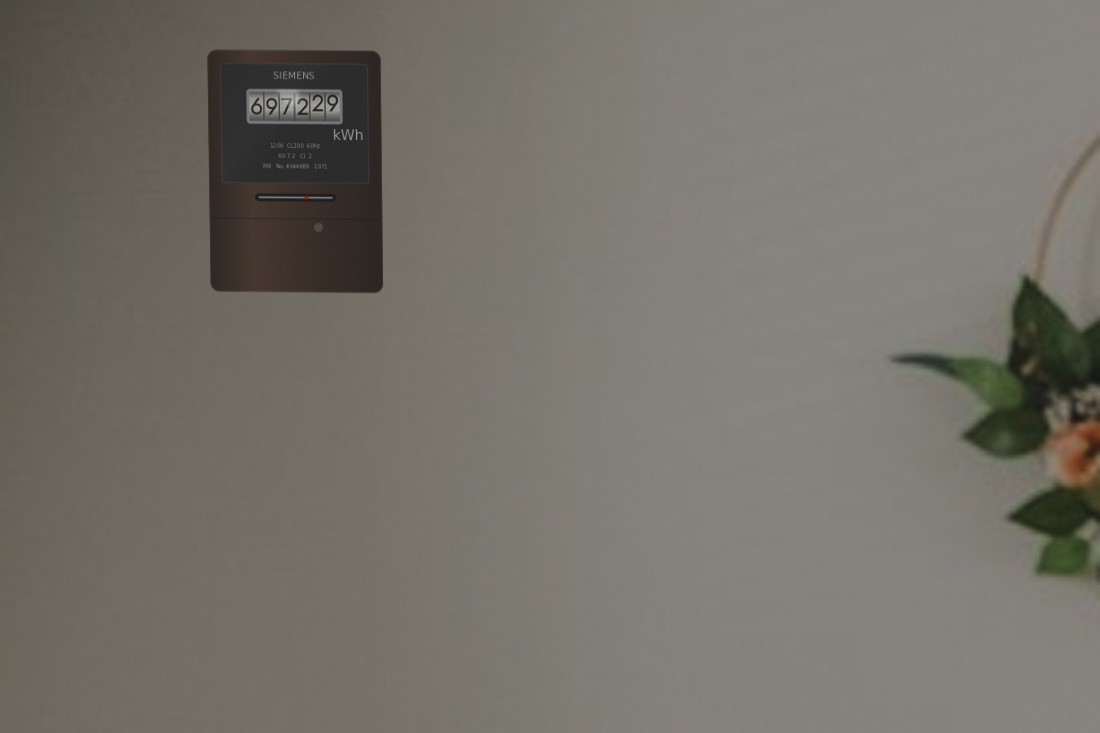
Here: 697229kWh
